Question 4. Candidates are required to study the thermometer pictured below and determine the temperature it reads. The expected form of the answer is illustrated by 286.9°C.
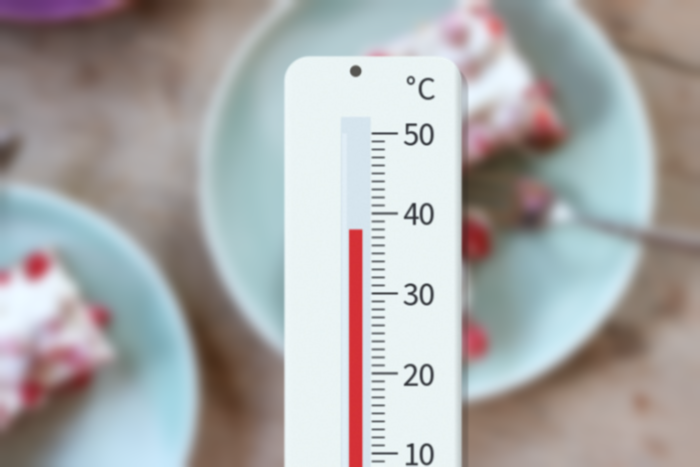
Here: 38°C
